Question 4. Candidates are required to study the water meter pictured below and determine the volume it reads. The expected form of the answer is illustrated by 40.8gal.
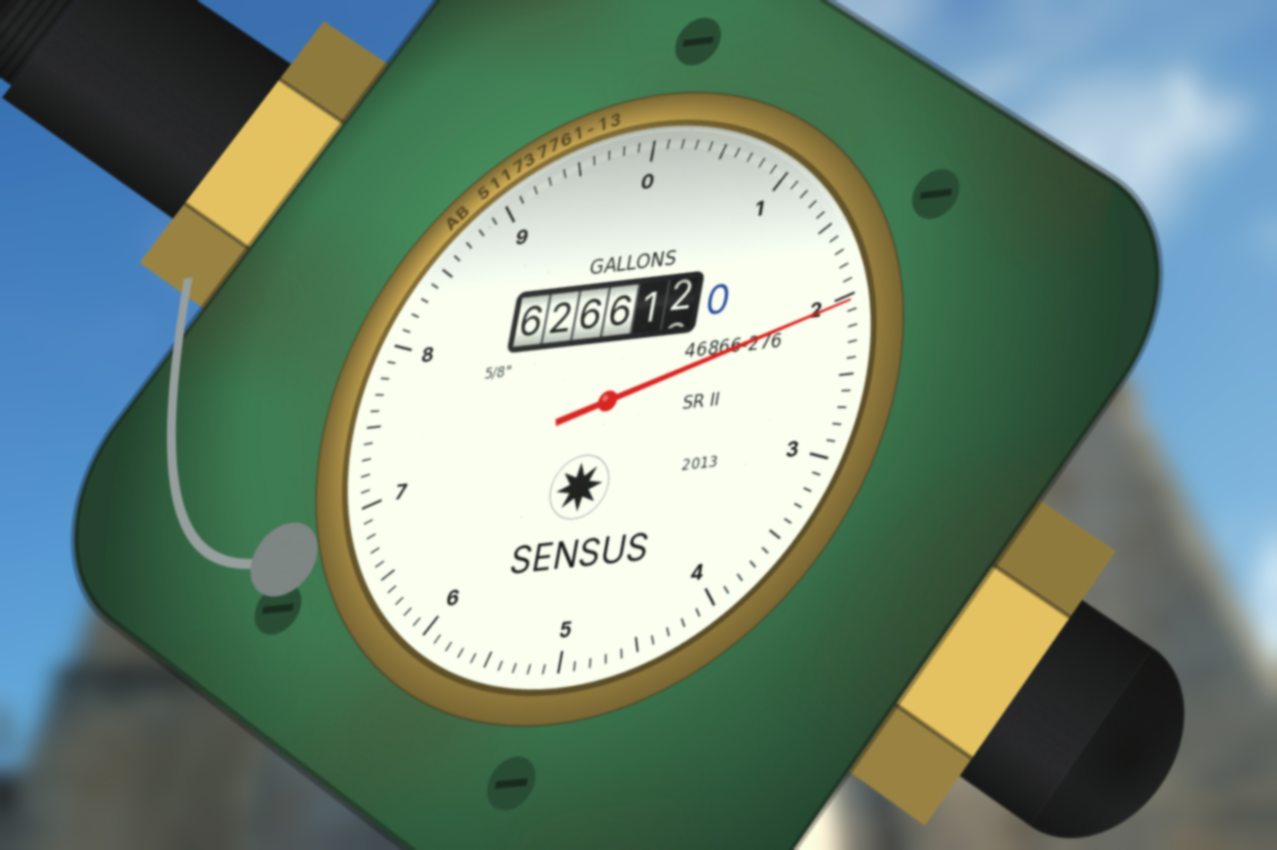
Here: 6266122.0gal
